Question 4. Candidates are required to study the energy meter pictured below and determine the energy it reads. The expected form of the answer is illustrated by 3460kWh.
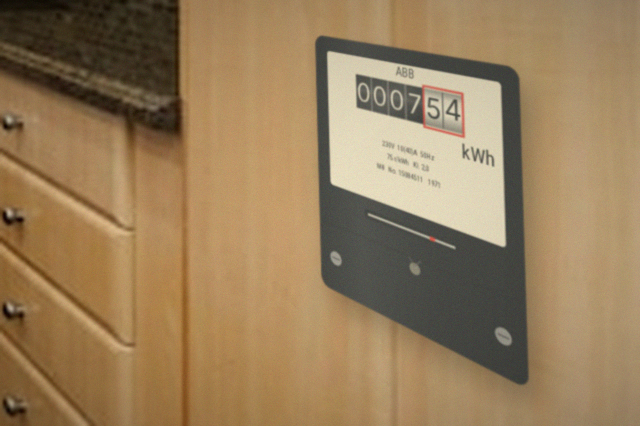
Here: 7.54kWh
